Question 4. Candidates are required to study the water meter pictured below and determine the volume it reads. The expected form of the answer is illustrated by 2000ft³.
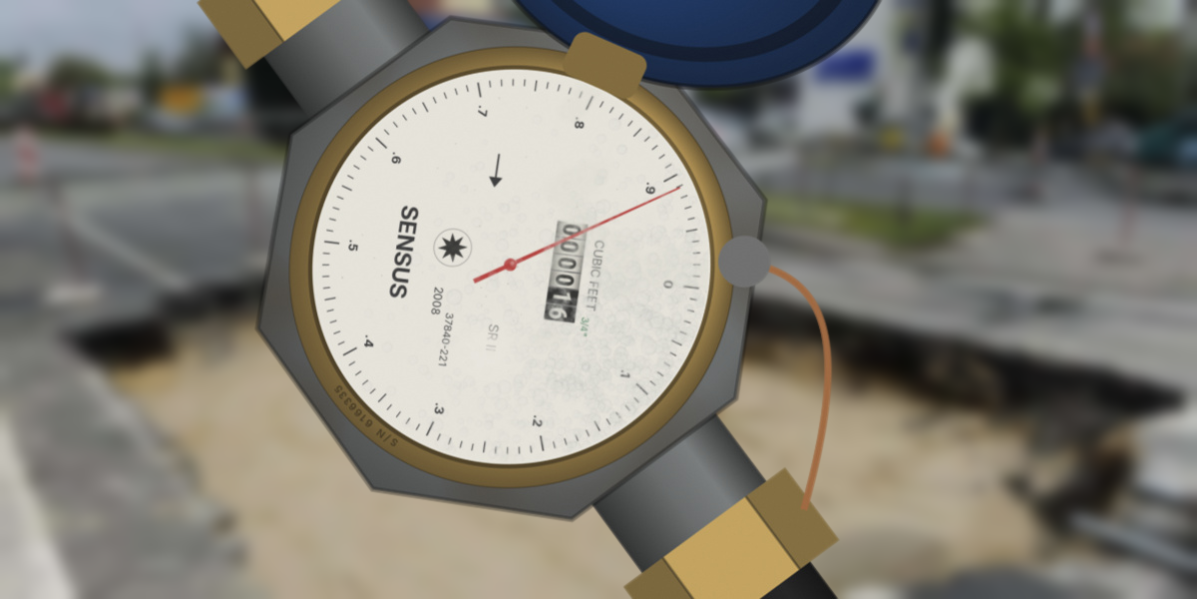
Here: 15.91ft³
